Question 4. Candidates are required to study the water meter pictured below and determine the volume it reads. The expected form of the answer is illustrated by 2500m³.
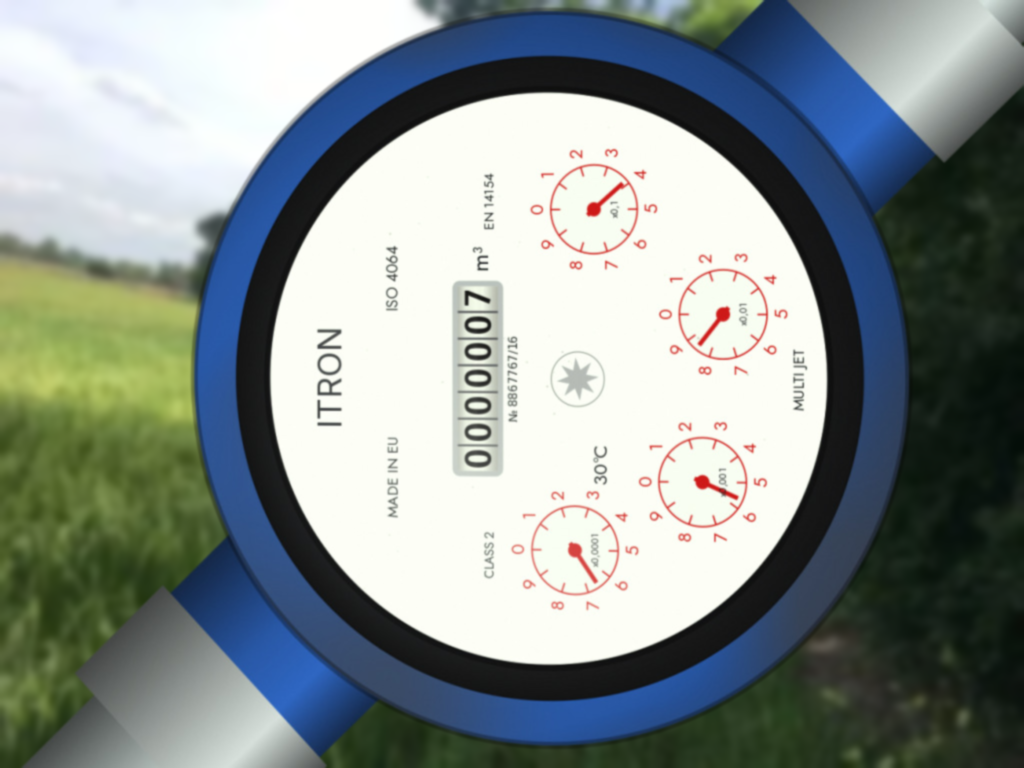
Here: 7.3856m³
